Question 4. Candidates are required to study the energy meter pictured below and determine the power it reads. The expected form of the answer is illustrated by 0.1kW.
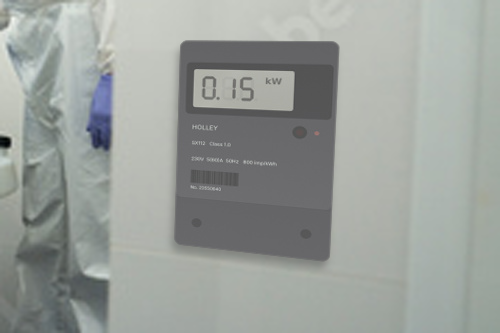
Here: 0.15kW
